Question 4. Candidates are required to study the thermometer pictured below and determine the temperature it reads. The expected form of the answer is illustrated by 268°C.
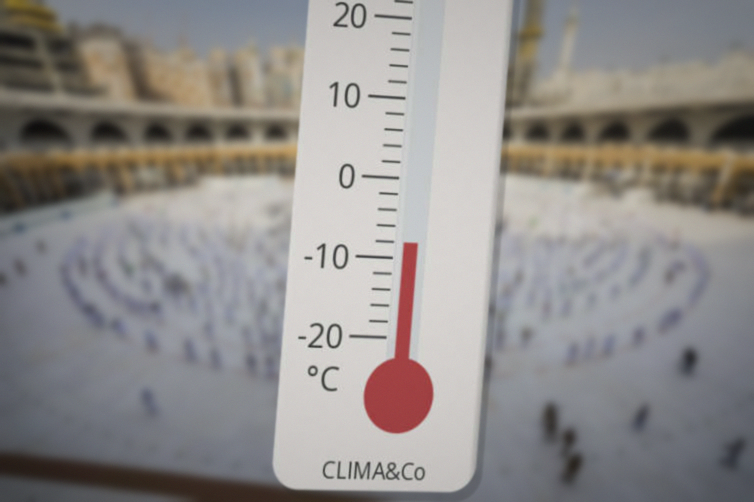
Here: -8°C
